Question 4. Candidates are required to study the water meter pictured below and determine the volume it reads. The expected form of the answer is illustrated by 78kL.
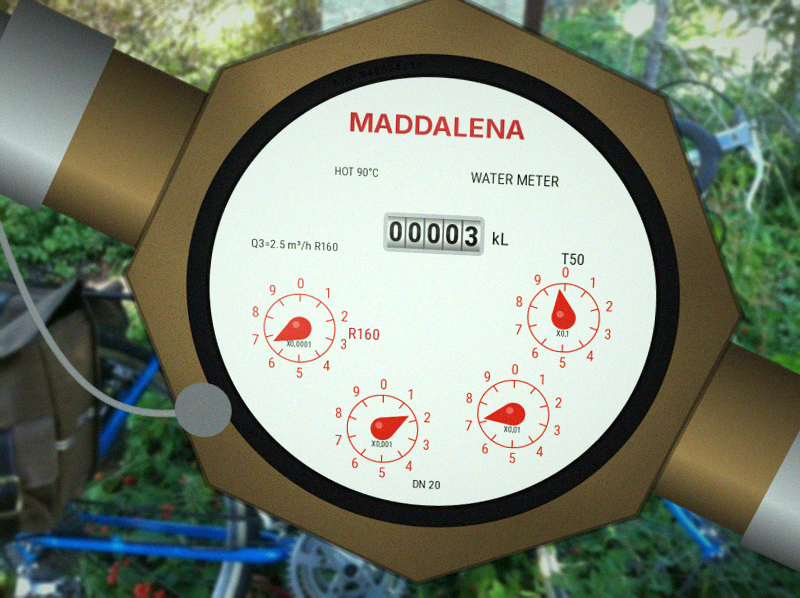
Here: 2.9716kL
